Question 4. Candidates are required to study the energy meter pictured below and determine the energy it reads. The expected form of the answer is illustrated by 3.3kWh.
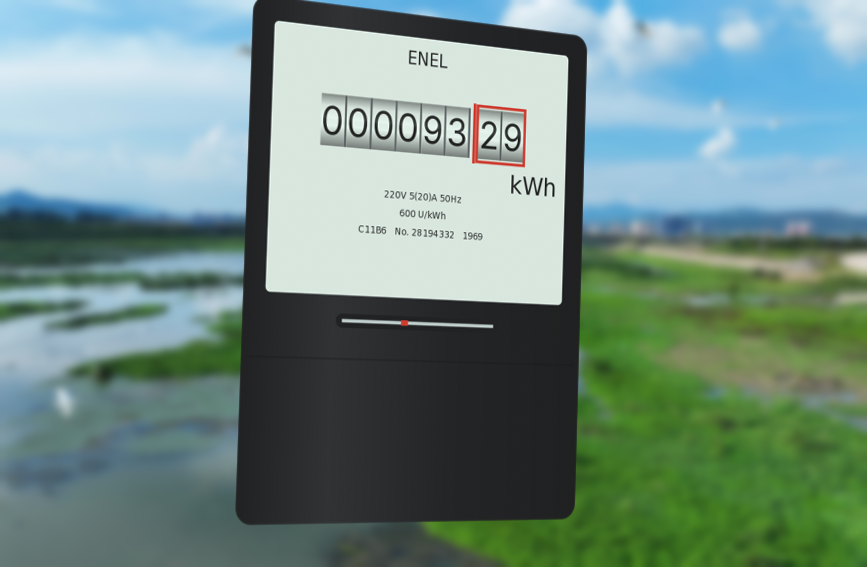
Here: 93.29kWh
